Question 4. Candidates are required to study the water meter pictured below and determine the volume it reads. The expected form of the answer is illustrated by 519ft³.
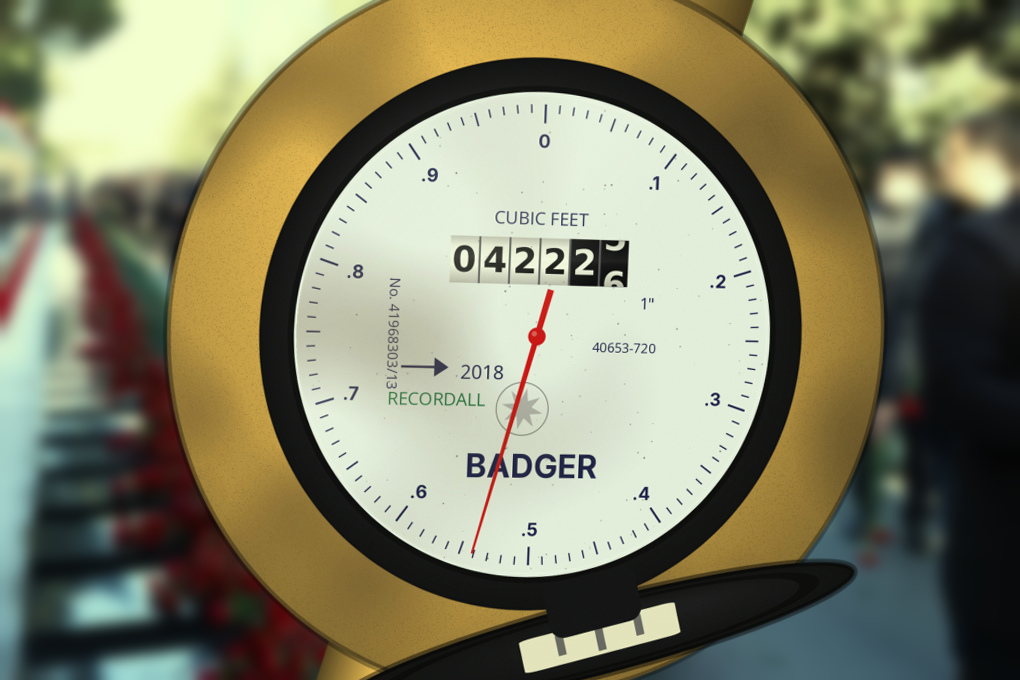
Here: 42225.54ft³
